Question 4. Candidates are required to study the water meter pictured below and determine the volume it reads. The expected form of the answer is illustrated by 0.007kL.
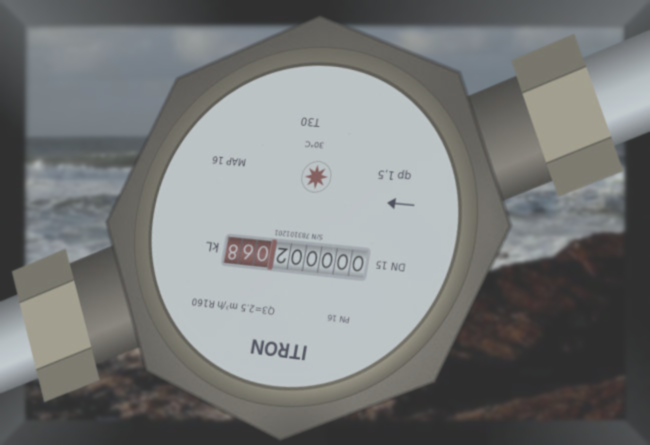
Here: 2.068kL
